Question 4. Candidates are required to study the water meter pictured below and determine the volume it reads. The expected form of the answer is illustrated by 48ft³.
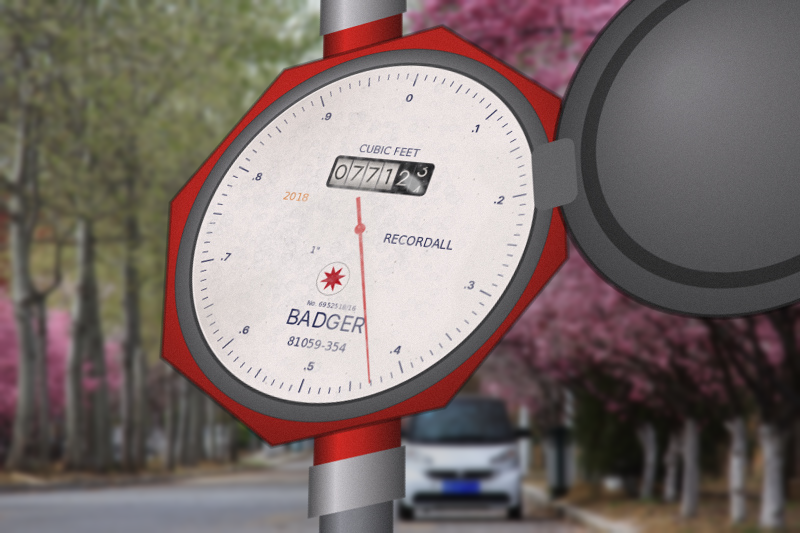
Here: 77123.43ft³
